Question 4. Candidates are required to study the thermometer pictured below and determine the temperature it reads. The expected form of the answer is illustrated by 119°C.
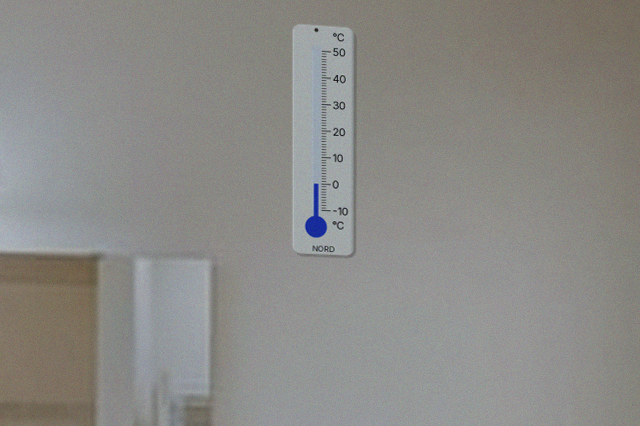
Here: 0°C
